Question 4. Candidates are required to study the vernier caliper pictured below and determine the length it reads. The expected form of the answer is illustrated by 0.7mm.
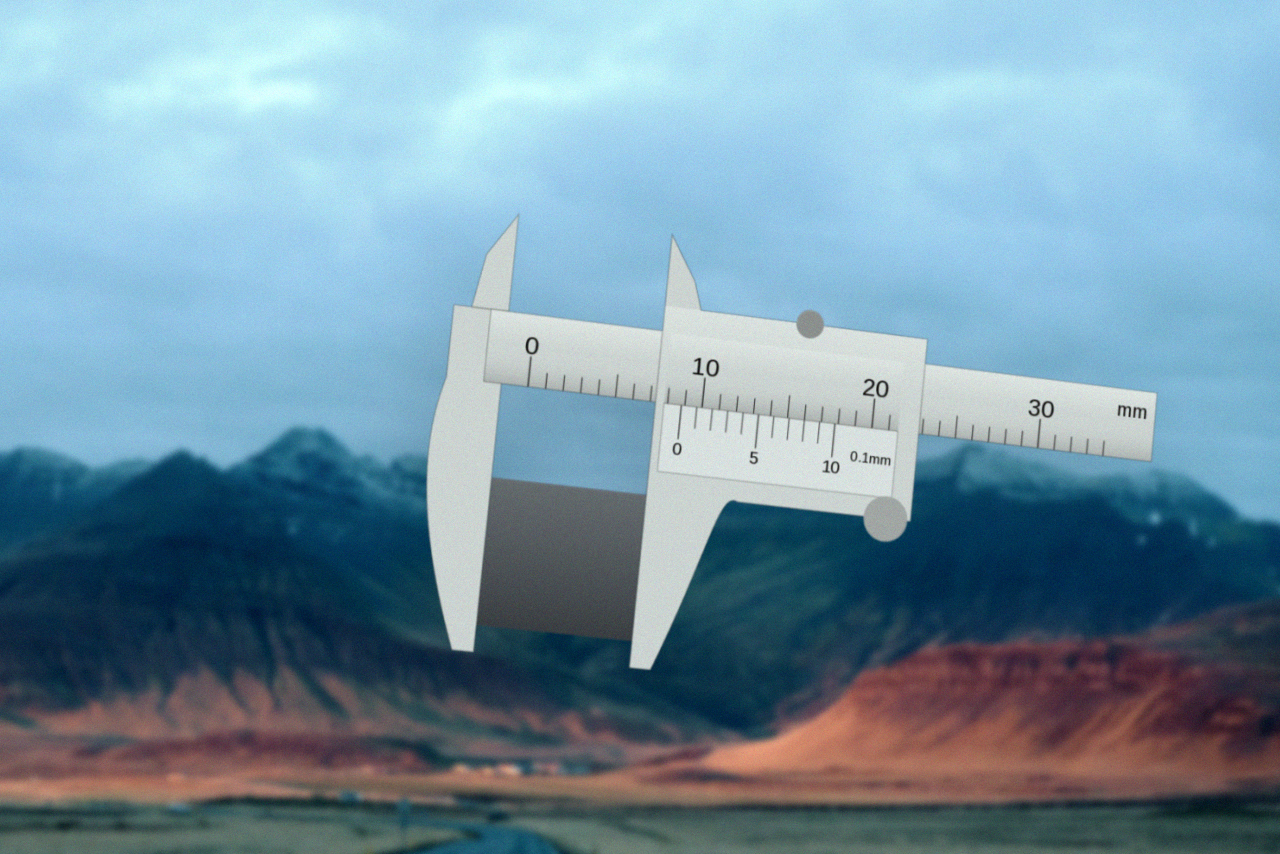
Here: 8.8mm
